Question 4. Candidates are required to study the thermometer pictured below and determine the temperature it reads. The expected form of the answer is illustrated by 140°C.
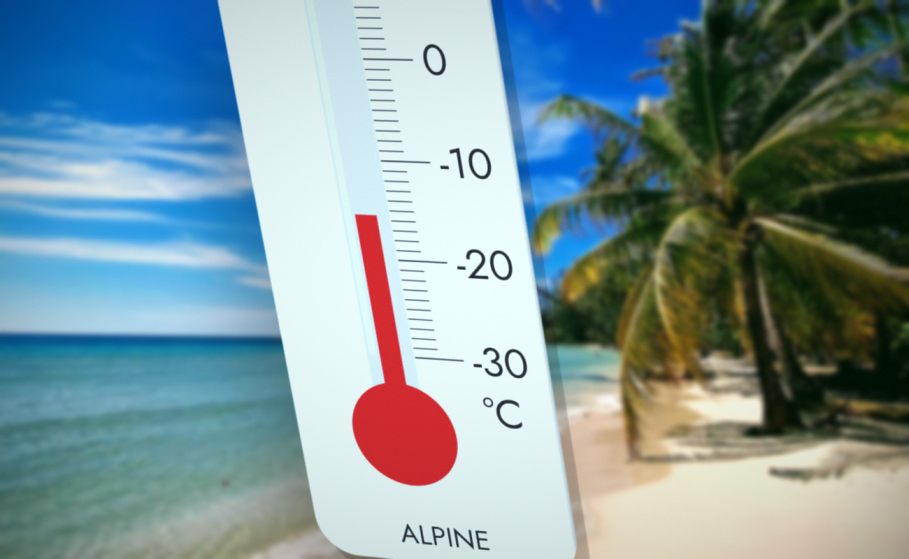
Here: -15.5°C
